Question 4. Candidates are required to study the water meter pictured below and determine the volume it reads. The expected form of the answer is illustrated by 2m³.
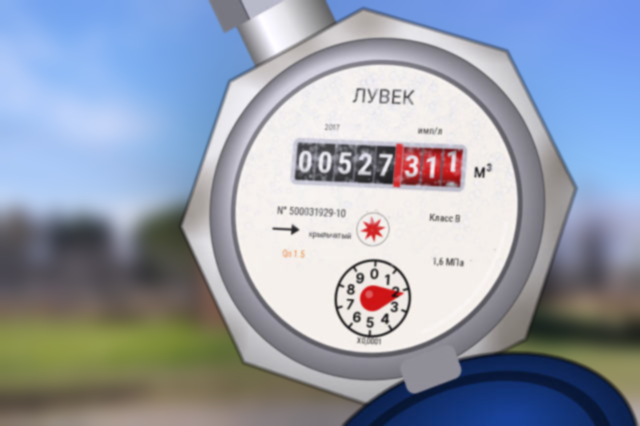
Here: 527.3112m³
